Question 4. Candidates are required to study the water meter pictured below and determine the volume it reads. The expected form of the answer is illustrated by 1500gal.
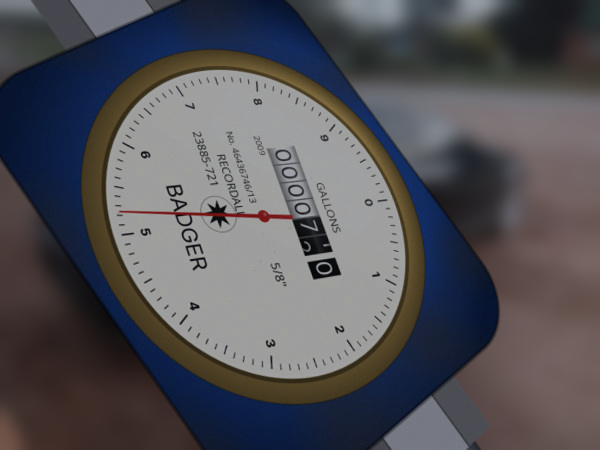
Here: 715.2gal
